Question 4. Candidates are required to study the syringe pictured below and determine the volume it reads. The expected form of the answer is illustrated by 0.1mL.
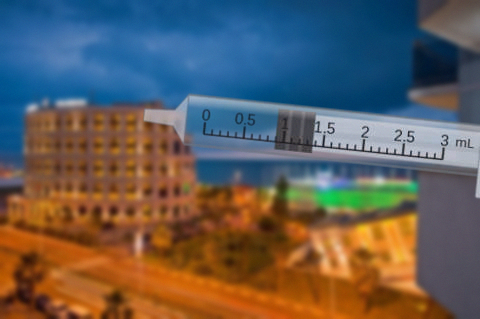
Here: 0.9mL
